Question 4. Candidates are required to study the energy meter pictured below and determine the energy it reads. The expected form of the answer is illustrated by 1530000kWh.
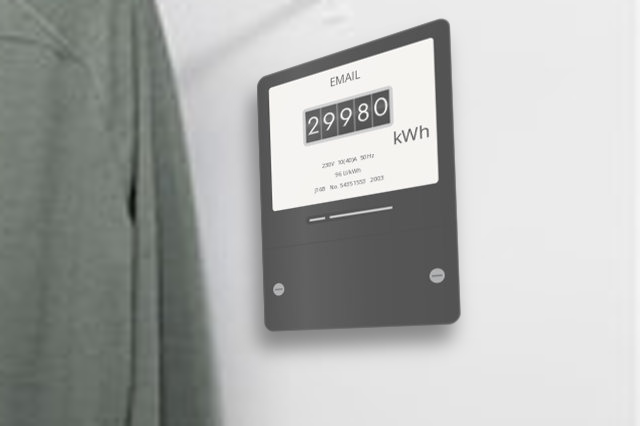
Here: 29980kWh
